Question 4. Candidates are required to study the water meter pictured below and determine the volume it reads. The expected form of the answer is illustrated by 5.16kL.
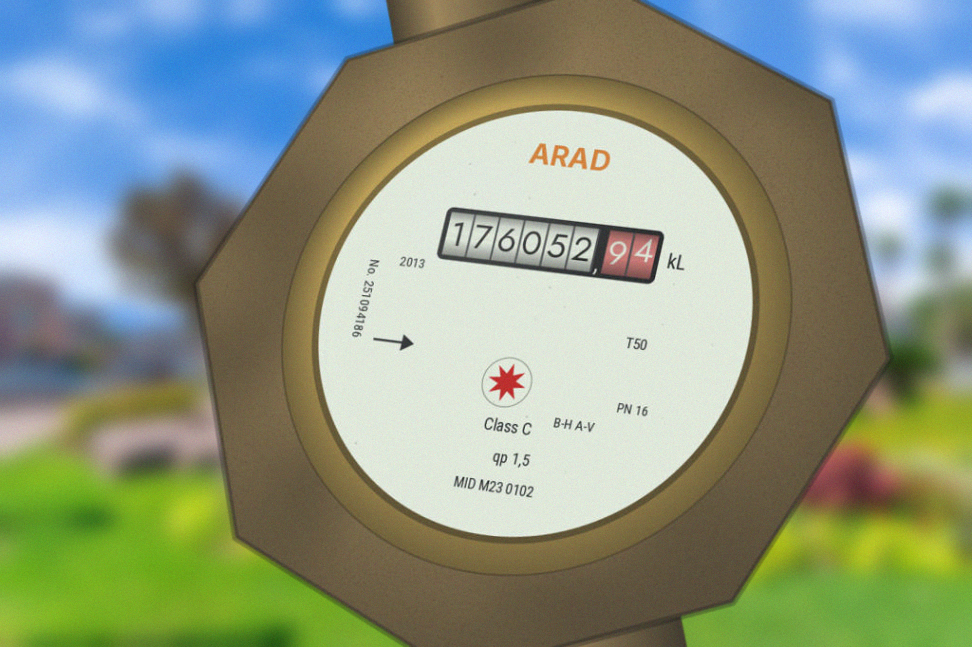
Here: 176052.94kL
